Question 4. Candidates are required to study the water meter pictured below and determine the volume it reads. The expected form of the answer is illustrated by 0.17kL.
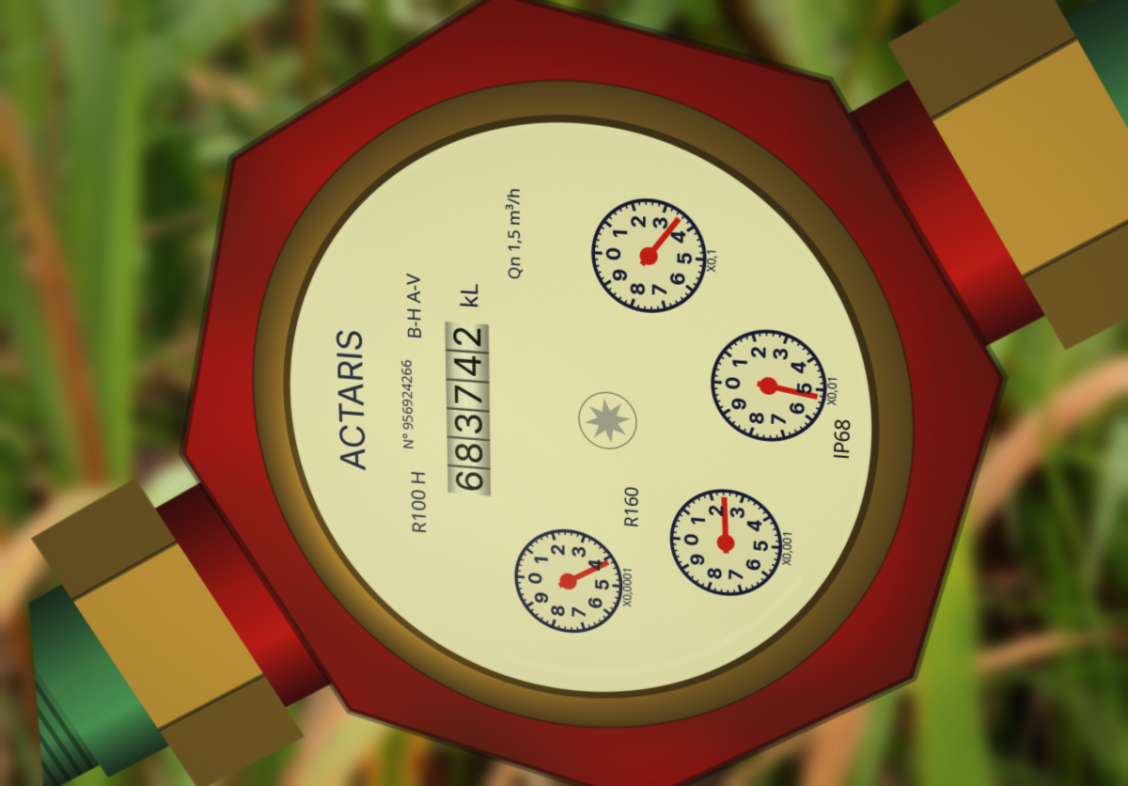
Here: 683742.3524kL
